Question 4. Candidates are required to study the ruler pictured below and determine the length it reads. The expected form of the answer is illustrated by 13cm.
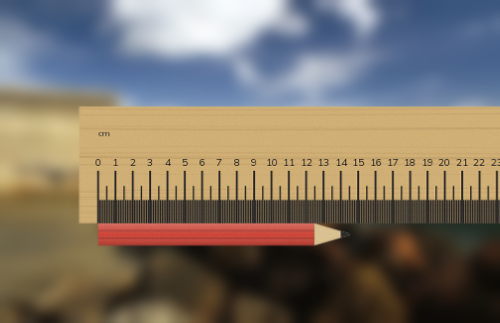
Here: 14.5cm
